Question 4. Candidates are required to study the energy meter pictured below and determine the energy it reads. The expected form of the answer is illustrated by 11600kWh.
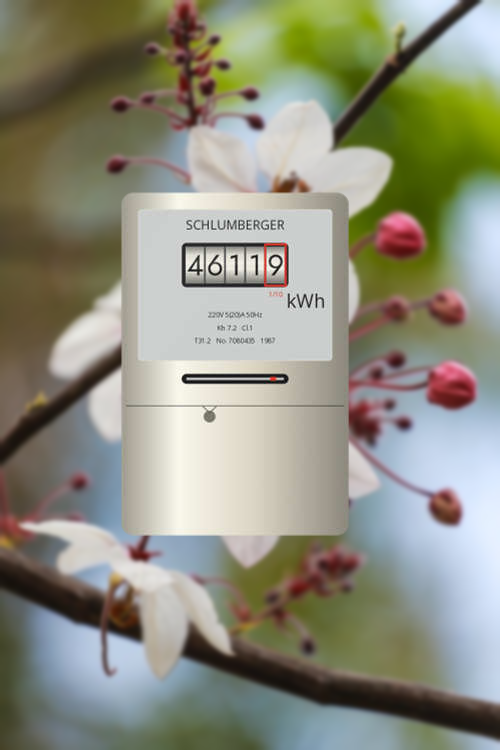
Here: 4611.9kWh
